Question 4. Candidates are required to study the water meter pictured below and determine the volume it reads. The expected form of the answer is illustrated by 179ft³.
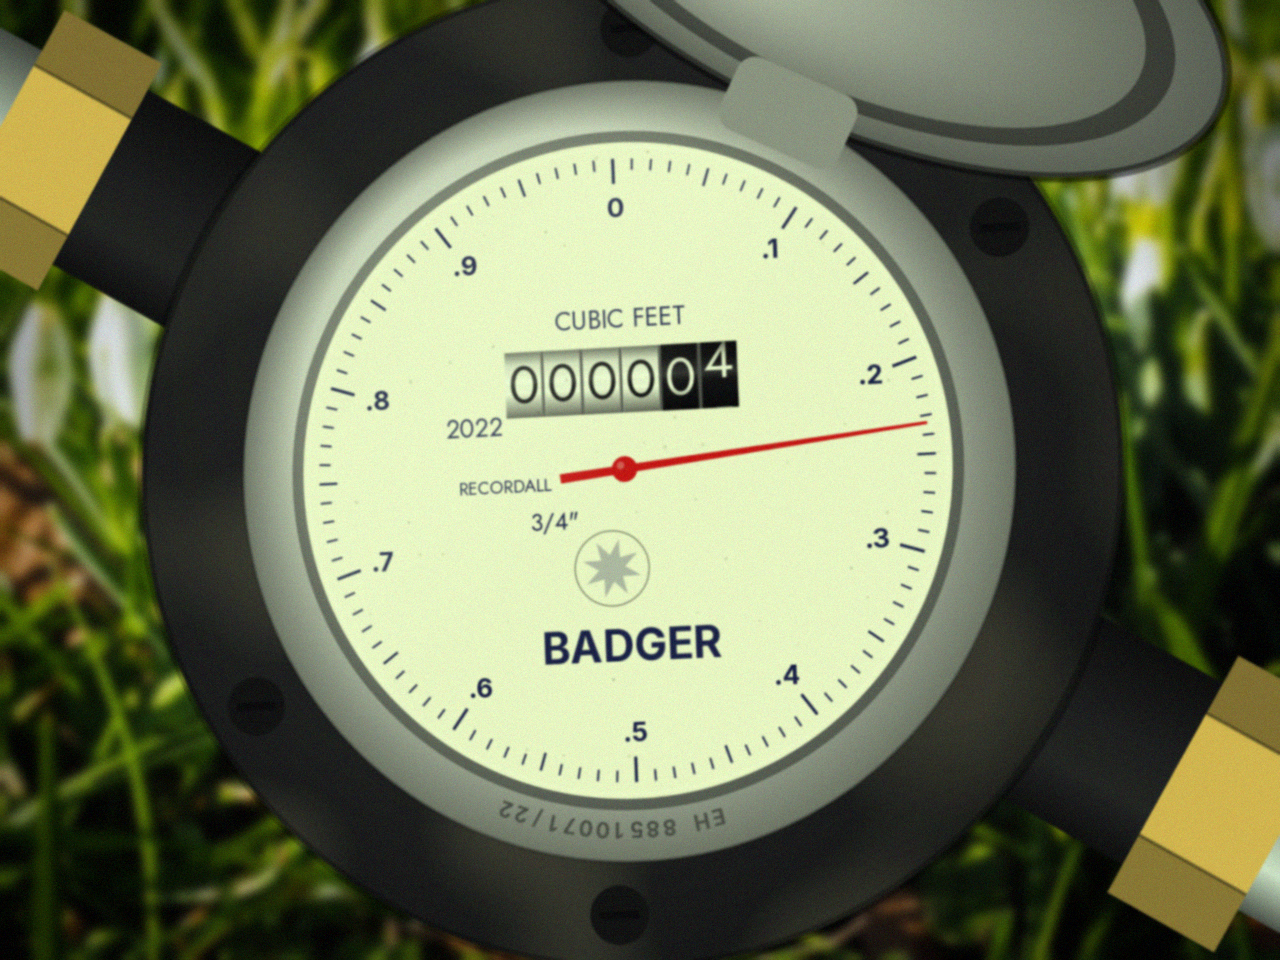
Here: 4.23ft³
